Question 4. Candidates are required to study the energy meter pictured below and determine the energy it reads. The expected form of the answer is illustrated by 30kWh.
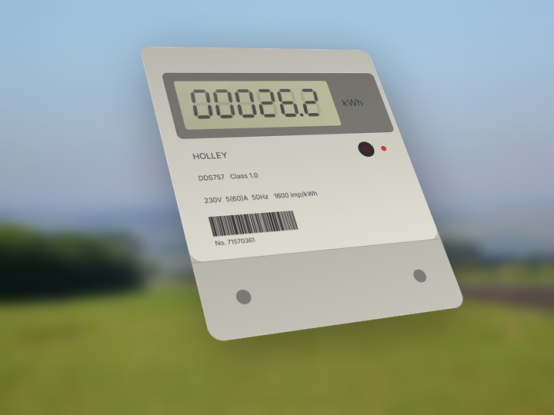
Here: 26.2kWh
